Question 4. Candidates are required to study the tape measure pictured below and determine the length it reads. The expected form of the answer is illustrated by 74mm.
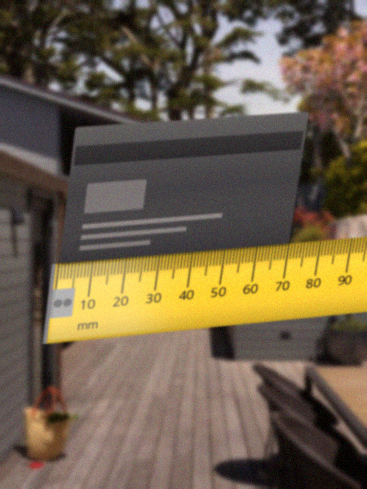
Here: 70mm
